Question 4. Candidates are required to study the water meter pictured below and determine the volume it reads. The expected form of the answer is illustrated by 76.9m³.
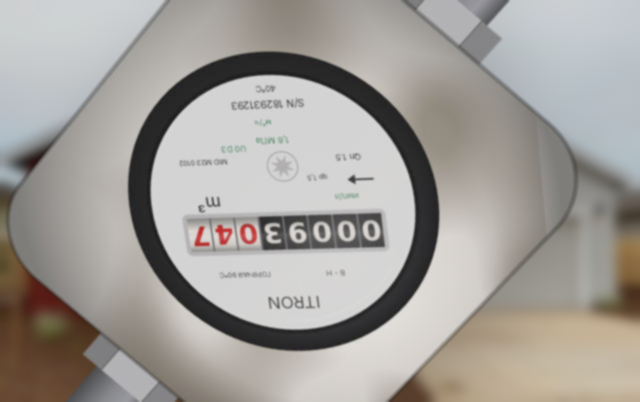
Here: 93.047m³
